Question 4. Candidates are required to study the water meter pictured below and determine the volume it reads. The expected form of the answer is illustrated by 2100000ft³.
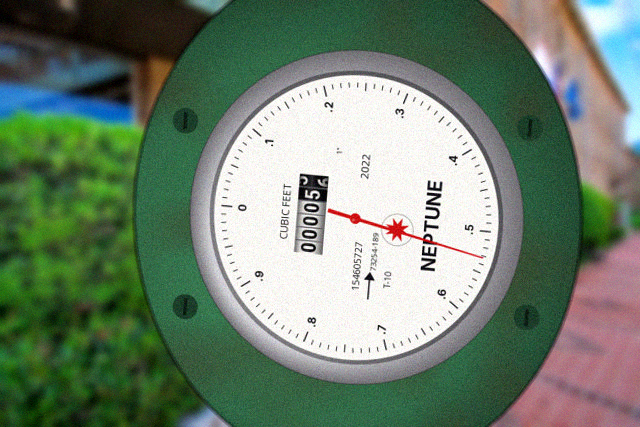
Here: 55.53ft³
